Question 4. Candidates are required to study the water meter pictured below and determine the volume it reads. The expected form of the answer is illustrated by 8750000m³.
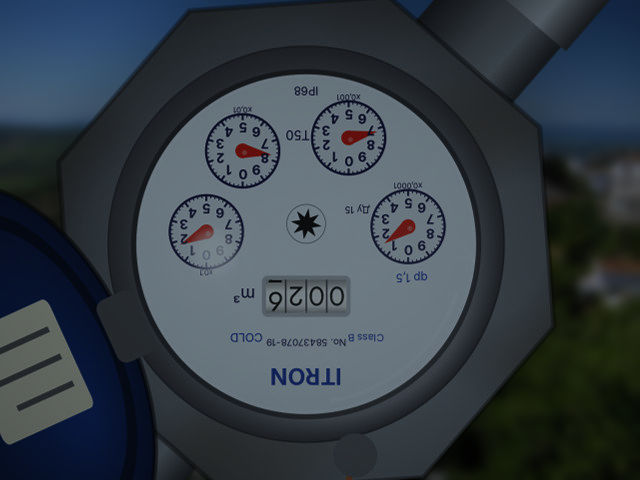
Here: 26.1771m³
